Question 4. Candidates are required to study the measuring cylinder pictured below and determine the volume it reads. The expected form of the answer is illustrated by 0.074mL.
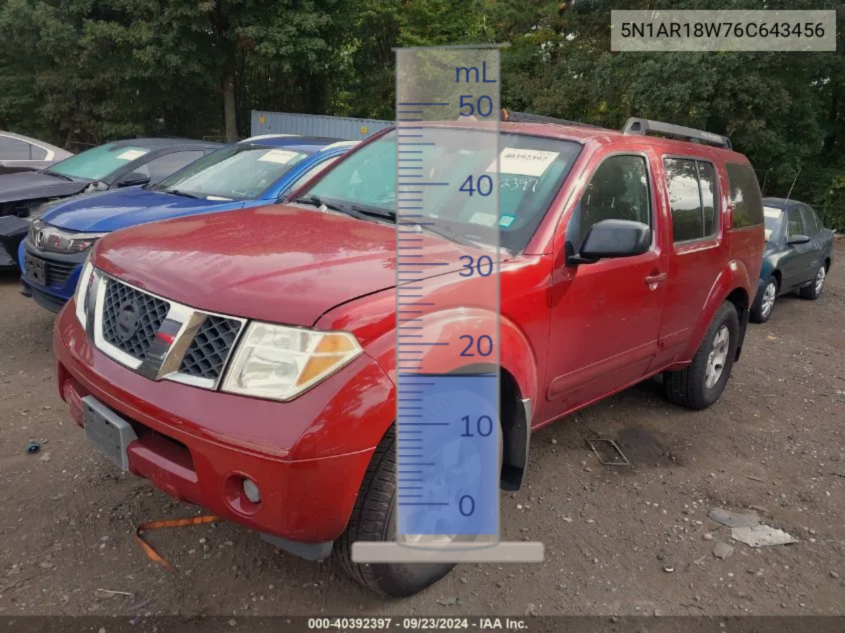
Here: 16mL
